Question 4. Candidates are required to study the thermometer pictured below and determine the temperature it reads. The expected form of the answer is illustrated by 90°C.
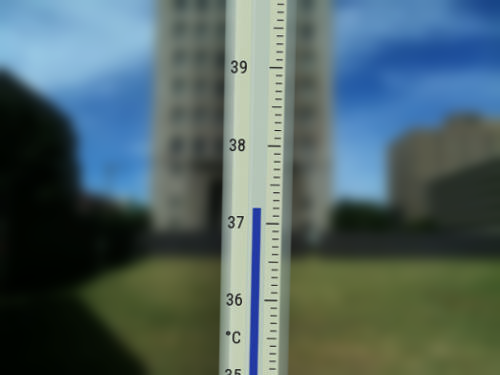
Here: 37.2°C
